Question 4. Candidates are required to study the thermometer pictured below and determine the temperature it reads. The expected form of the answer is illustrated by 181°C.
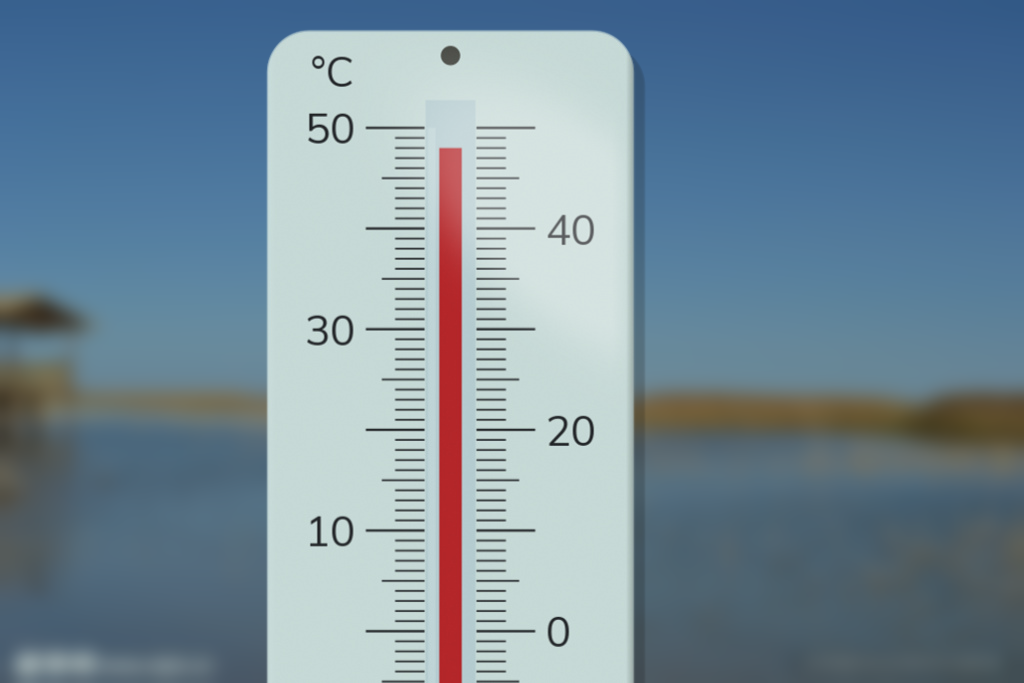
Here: 48°C
